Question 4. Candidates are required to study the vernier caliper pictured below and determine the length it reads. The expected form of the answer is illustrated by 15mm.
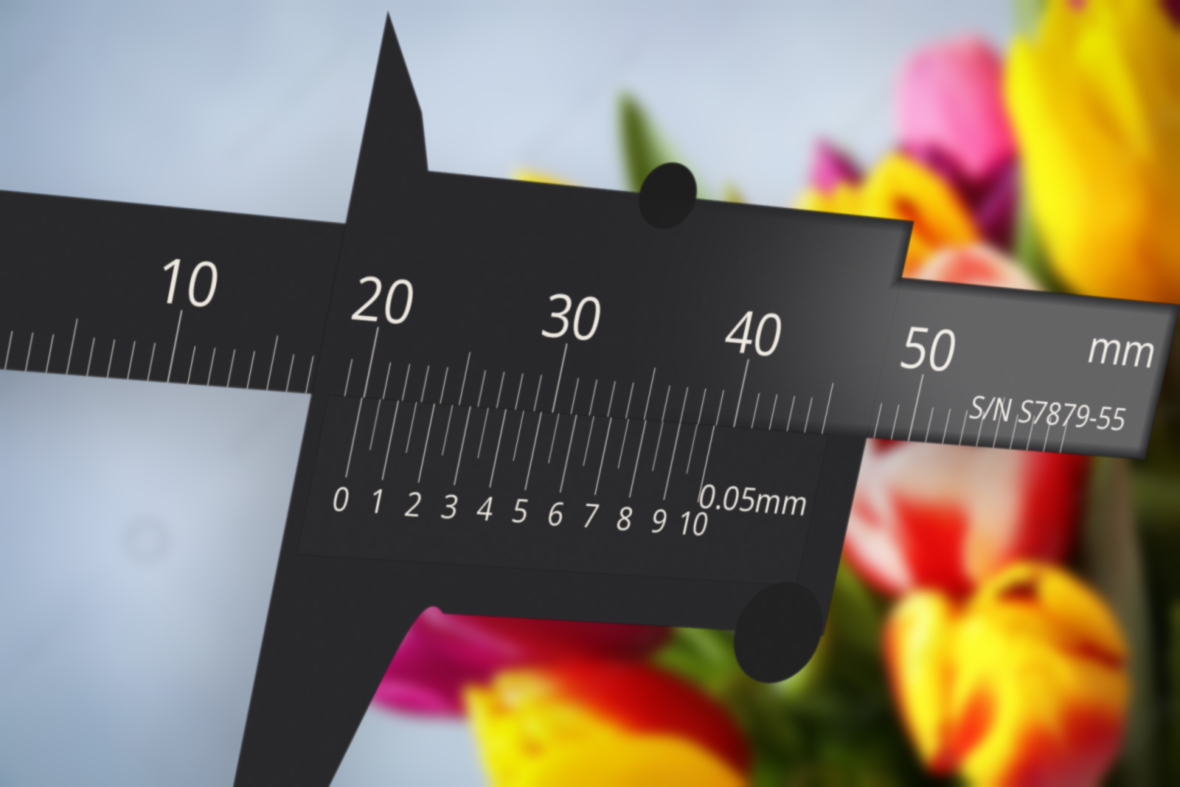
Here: 19.9mm
